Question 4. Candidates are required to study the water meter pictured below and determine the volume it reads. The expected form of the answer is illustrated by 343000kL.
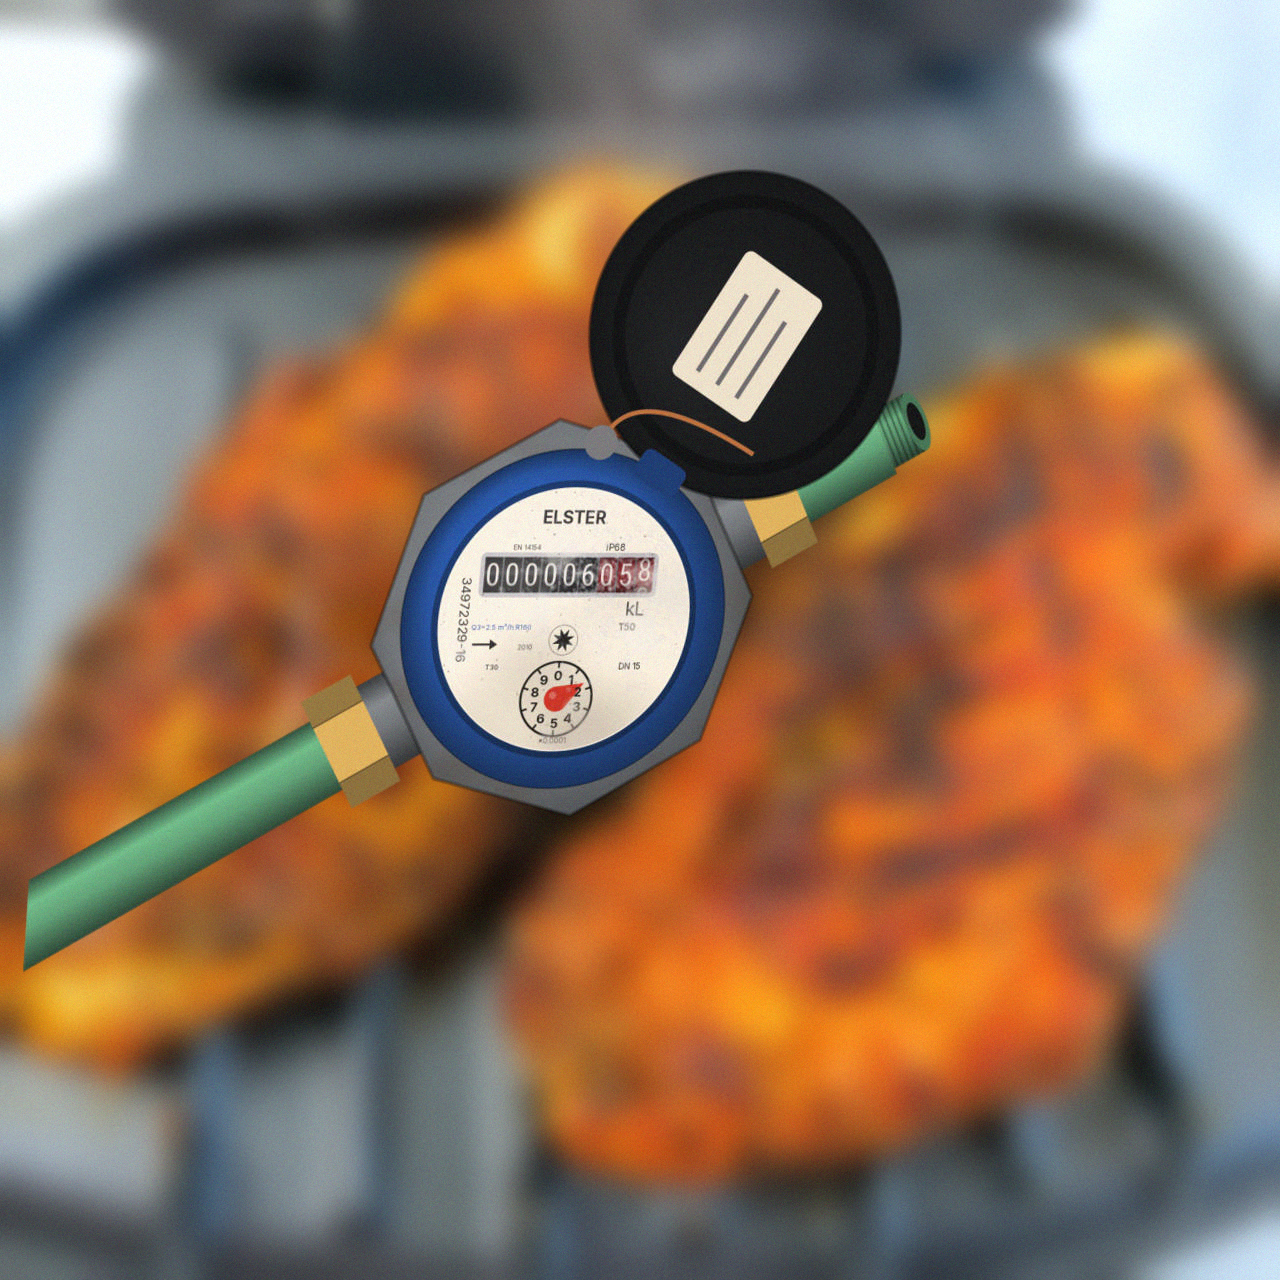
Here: 6.0581kL
